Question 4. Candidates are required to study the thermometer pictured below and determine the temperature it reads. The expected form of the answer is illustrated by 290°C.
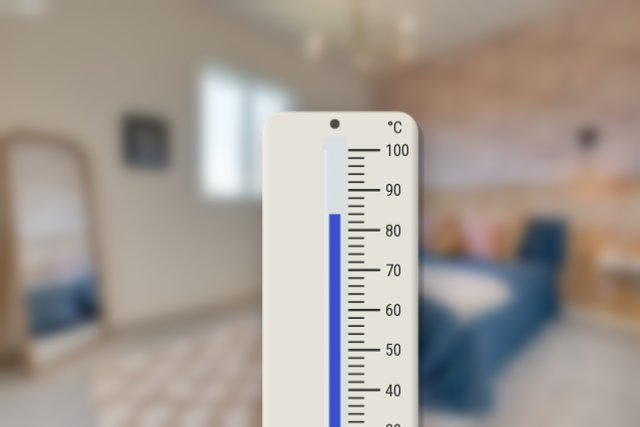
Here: 84°C
